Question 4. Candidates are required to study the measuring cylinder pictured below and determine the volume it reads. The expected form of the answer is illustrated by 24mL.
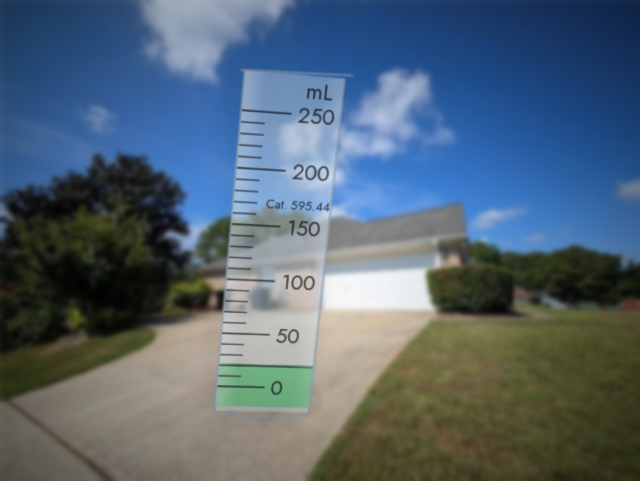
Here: 20mL
